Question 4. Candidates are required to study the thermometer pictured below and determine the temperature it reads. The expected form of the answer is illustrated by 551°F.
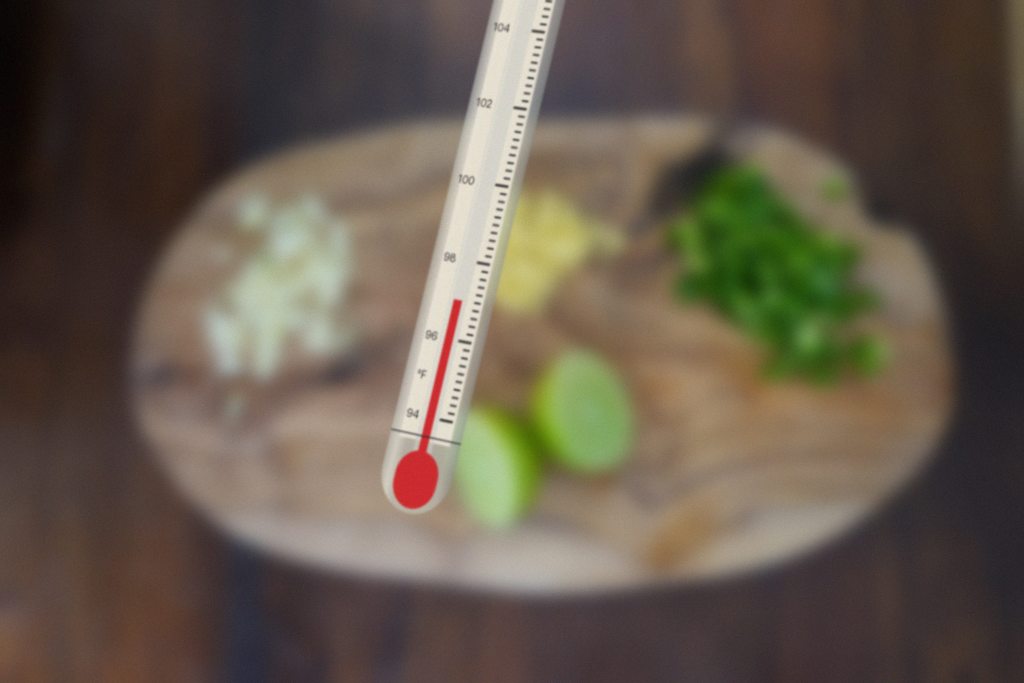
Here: 97°F
